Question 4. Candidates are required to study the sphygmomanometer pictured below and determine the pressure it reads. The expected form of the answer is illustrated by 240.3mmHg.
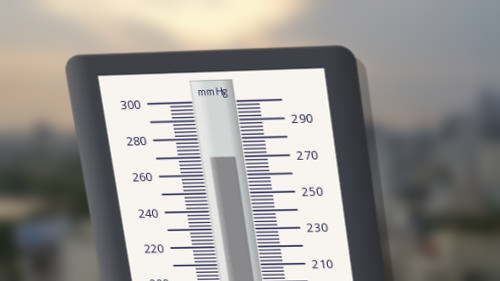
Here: 270mmHg
